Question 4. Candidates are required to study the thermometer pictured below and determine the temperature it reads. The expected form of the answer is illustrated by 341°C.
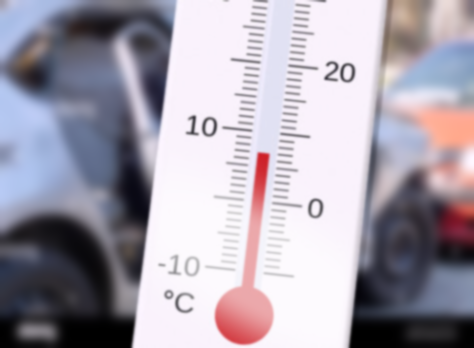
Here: 7°C
